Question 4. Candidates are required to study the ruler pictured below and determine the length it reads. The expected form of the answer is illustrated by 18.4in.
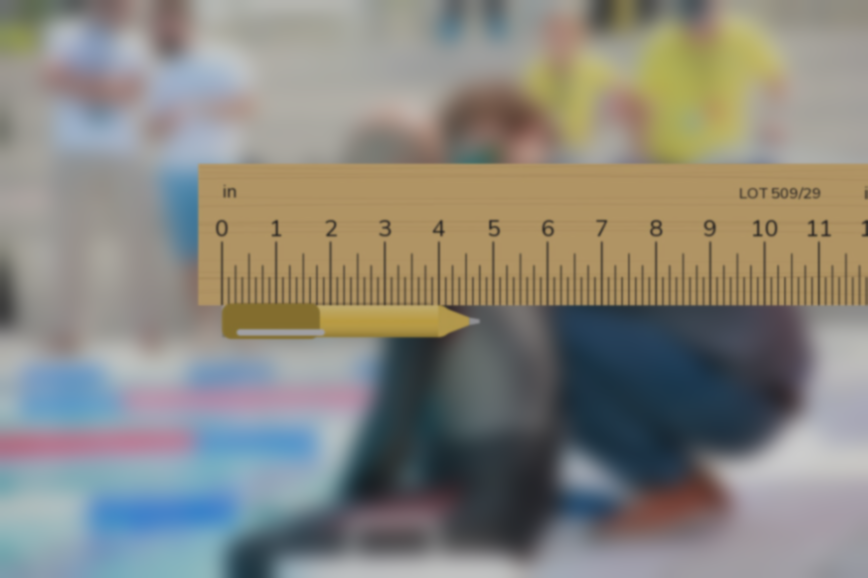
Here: 4.75in
